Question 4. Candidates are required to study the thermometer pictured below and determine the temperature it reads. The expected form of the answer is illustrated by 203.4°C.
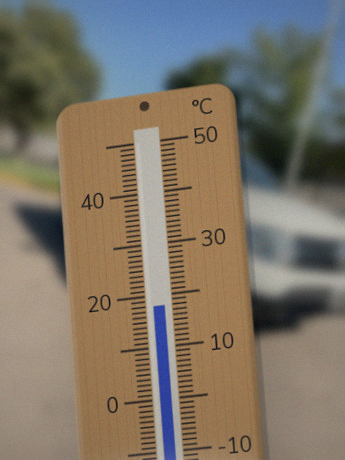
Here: 18°C
